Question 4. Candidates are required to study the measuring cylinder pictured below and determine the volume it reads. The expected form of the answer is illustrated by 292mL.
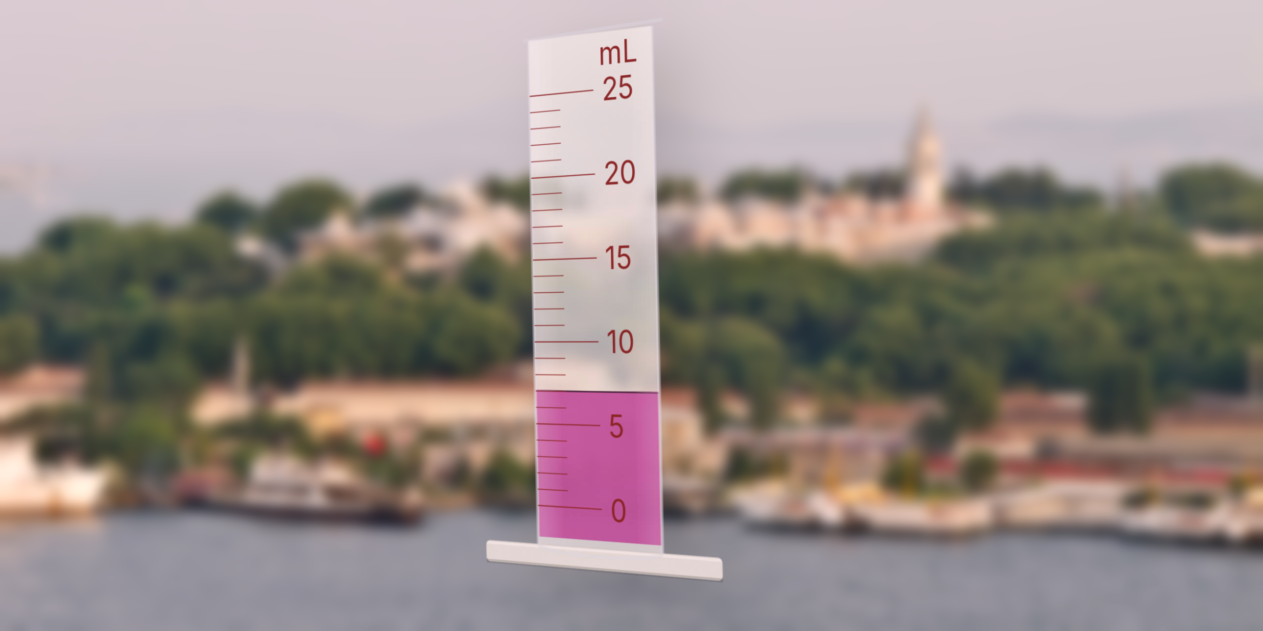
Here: 7mL
